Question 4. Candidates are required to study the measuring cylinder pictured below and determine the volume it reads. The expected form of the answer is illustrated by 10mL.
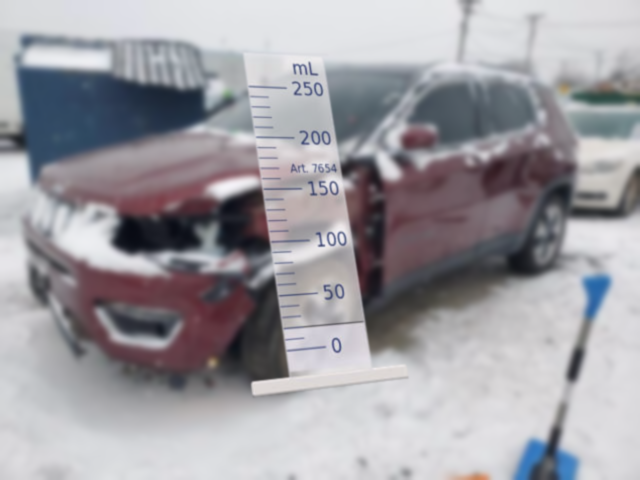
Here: 20mL
